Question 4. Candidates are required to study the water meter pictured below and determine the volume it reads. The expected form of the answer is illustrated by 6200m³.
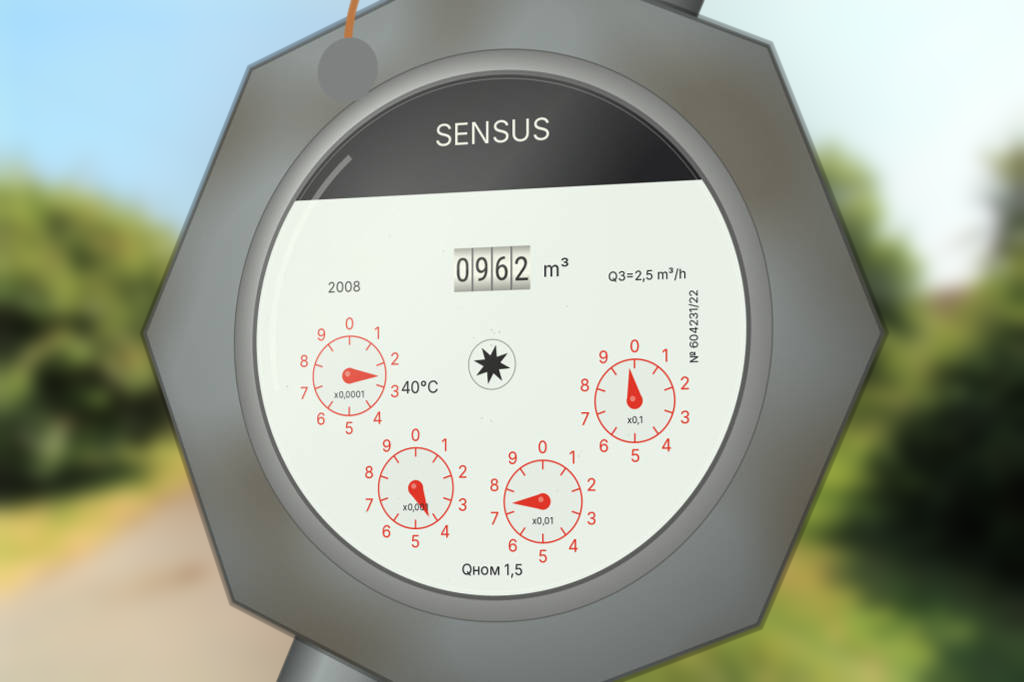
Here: 961.9742m³
